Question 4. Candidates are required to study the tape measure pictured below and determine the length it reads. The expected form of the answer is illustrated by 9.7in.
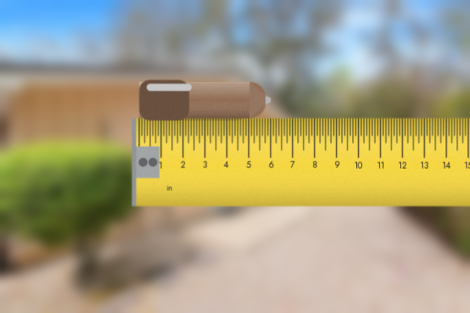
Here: 6in
